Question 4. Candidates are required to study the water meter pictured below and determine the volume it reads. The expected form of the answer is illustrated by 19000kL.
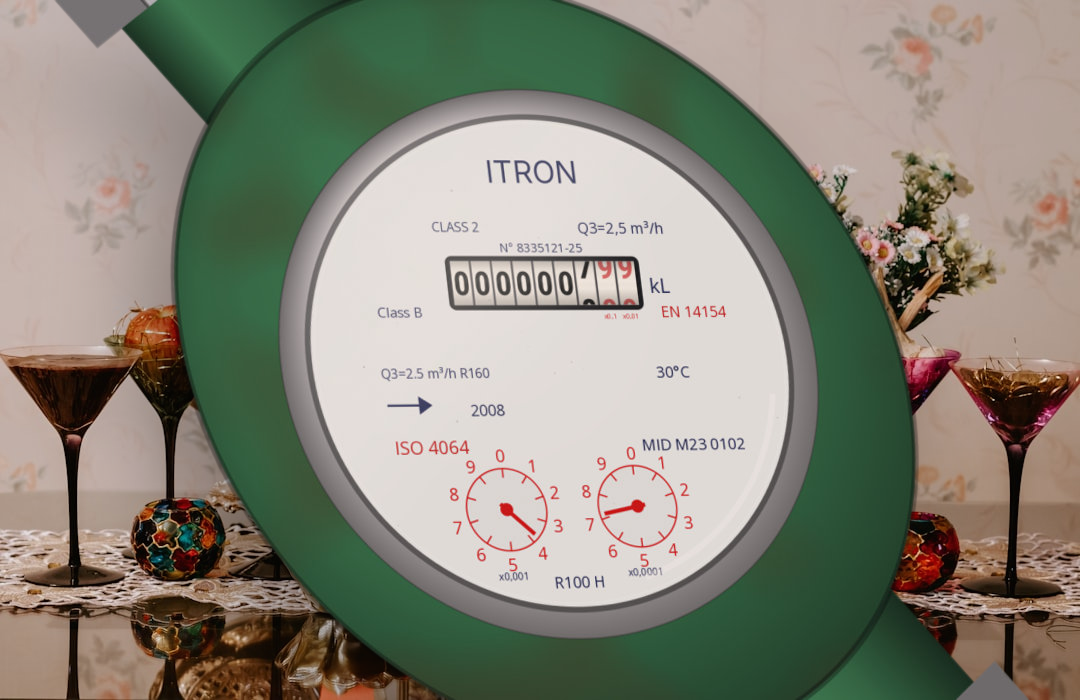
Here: 7.9937kL
